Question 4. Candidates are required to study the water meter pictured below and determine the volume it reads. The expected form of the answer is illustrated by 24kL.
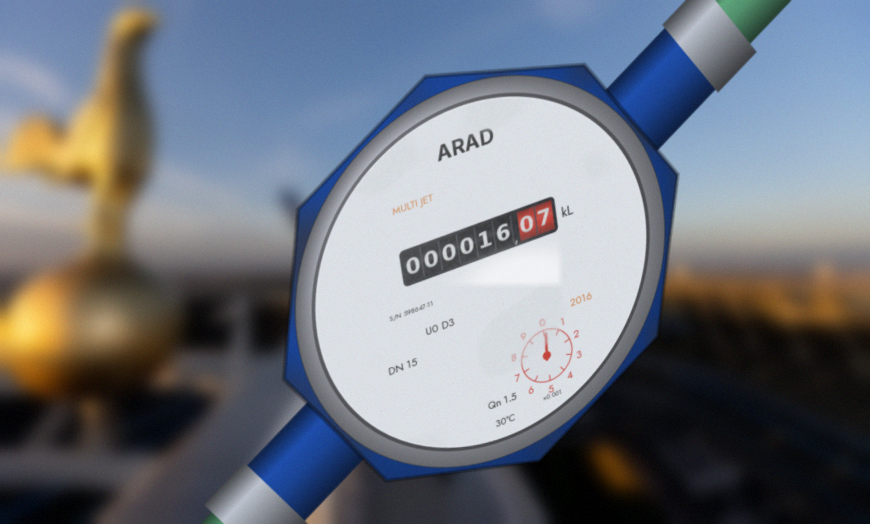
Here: 16.070kL
